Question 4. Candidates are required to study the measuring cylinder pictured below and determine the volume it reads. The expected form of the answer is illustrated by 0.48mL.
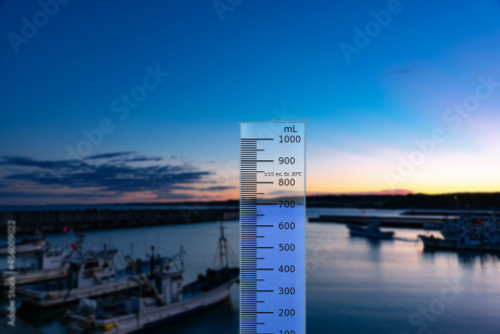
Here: 700mL
